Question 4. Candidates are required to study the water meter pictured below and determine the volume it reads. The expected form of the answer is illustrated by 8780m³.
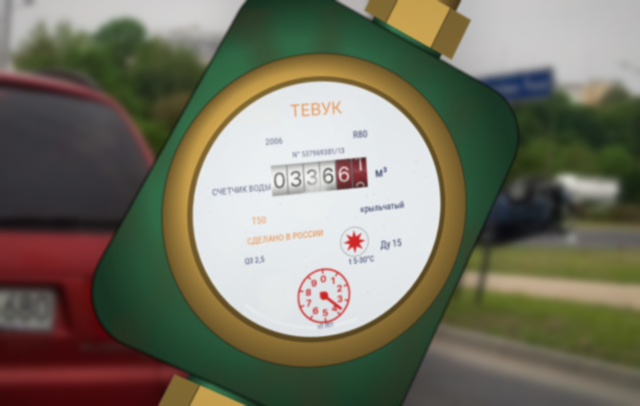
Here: 336.613m³
